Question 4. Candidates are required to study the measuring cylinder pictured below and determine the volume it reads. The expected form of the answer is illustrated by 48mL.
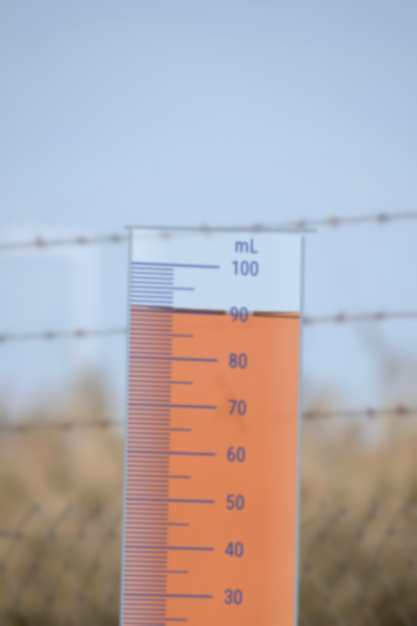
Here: 90mL
